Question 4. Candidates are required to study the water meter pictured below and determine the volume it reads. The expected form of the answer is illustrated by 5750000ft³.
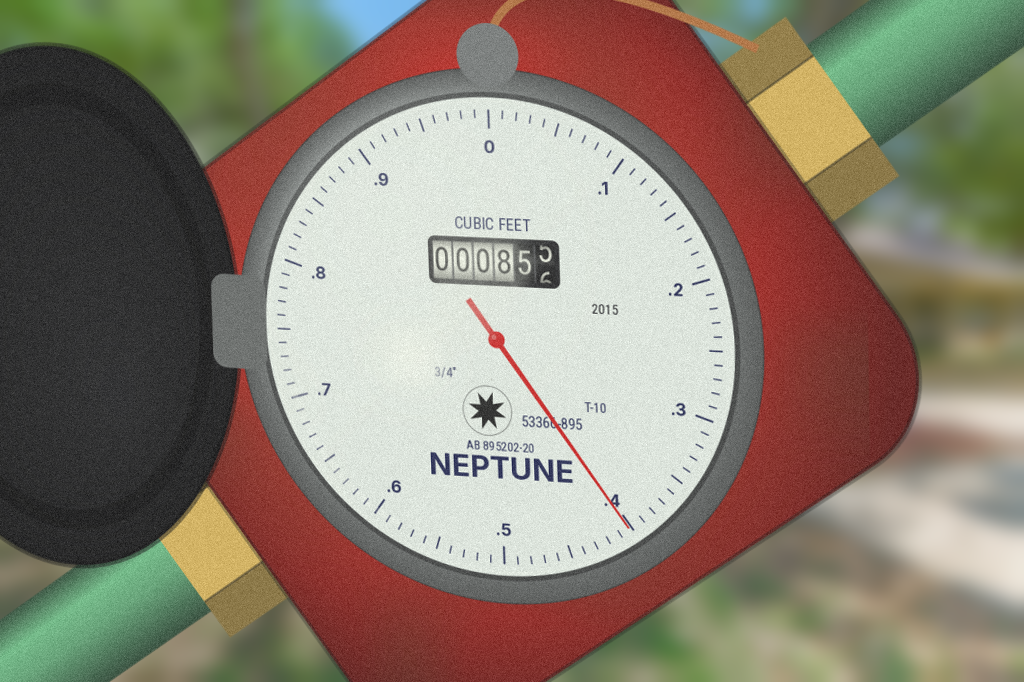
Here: 855.40ft³
